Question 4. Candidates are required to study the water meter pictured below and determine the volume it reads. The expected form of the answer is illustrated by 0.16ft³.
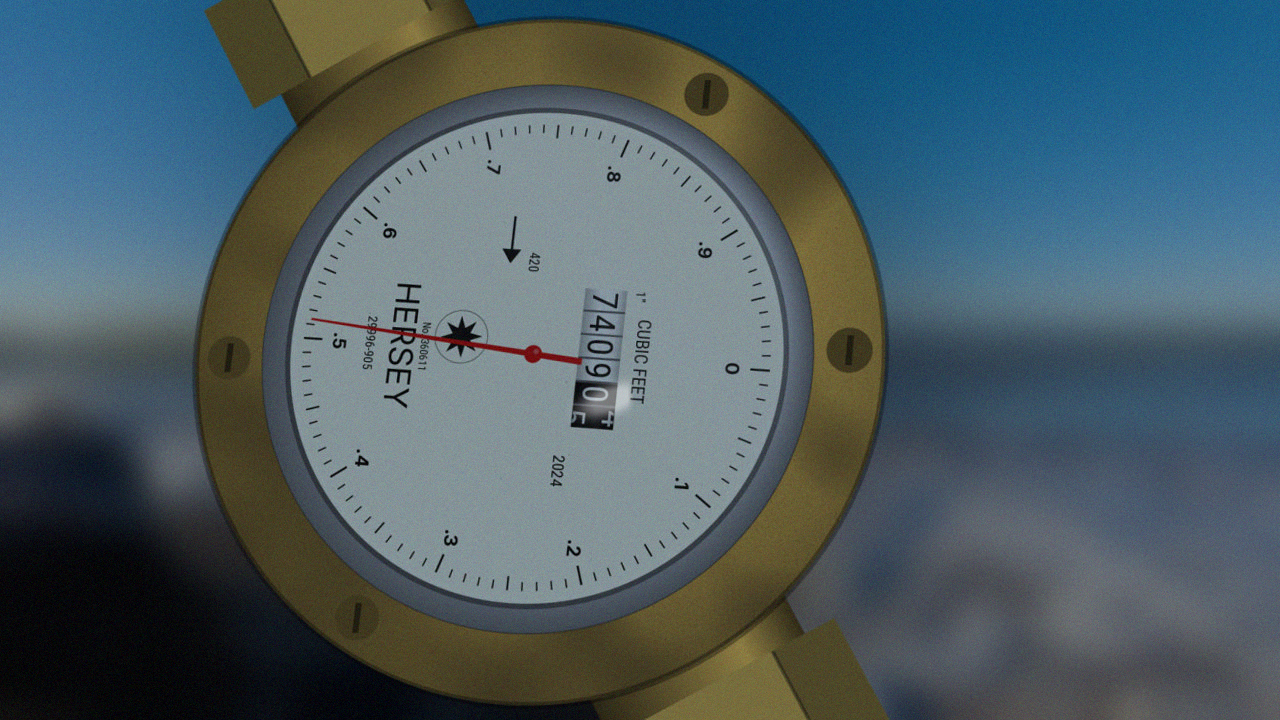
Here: 740904.51ft³
